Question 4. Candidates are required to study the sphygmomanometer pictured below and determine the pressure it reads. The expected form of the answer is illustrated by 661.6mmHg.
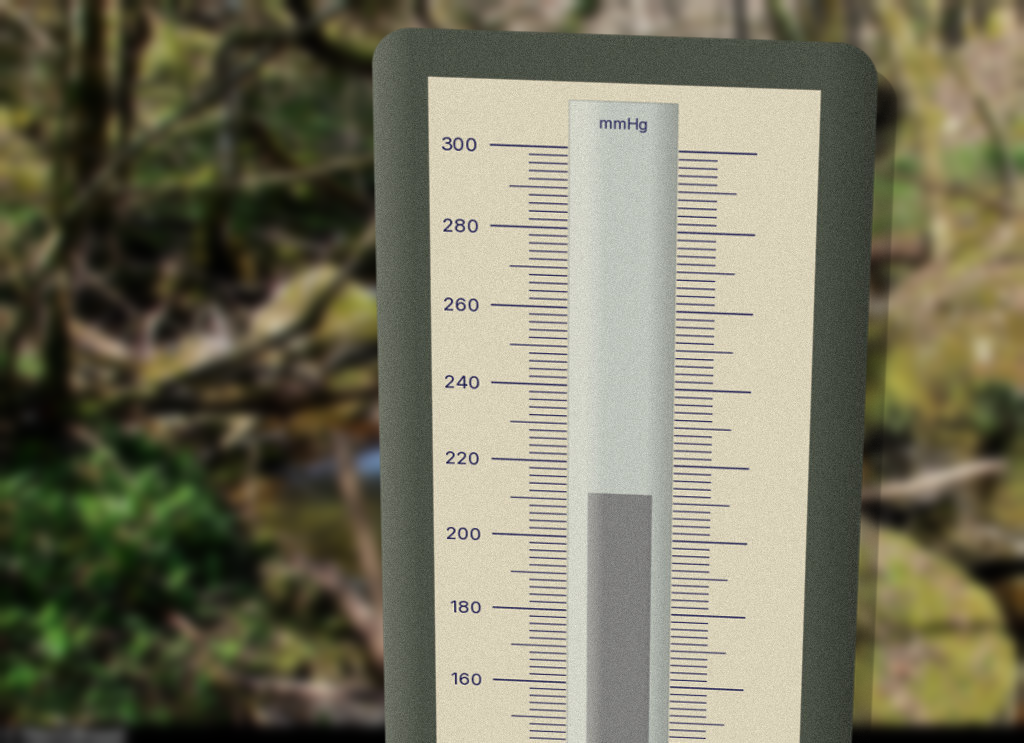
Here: 212mmHg
